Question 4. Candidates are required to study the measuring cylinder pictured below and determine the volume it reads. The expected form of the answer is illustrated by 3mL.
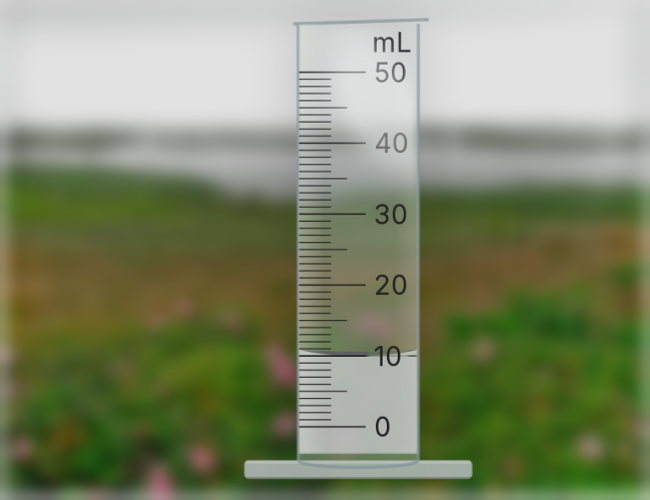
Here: 10mL
